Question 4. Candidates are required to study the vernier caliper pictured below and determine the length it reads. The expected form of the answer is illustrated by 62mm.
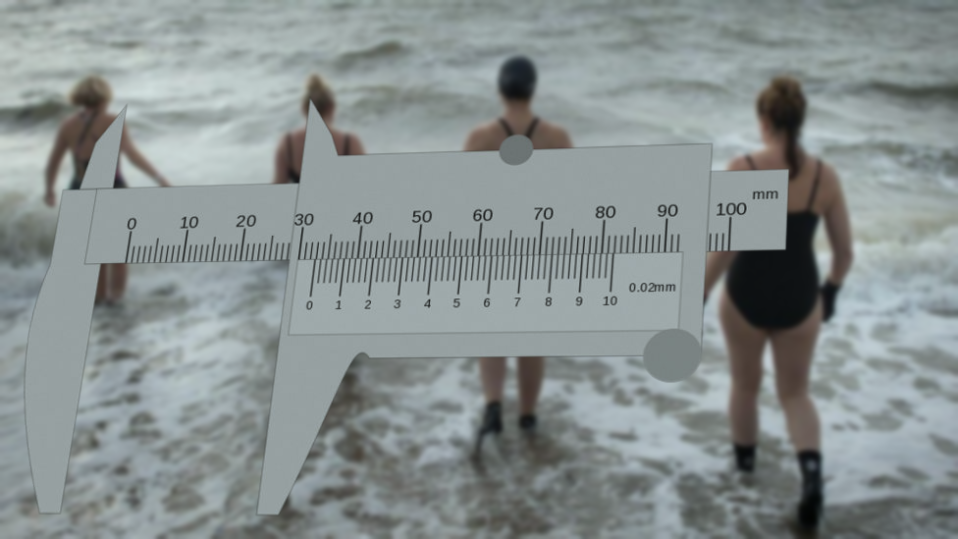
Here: 32.8mm
